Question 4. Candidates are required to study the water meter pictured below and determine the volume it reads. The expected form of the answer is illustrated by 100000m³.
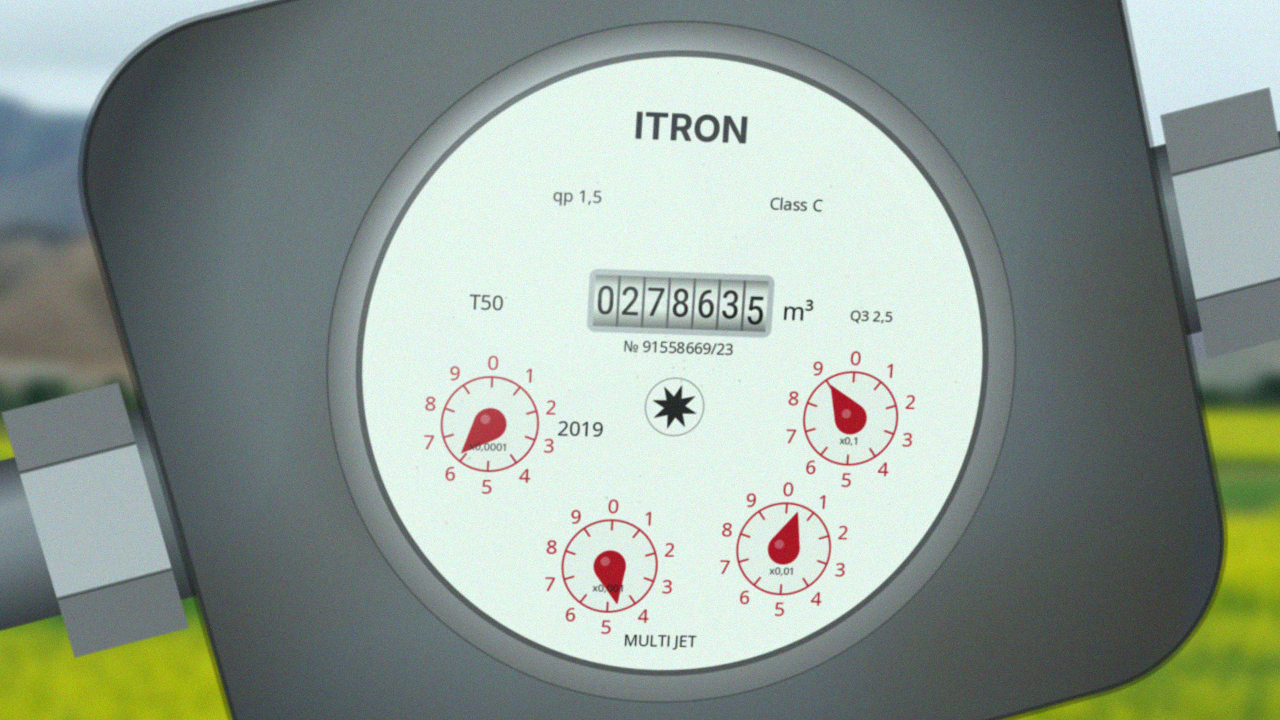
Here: 278634.9046m³
